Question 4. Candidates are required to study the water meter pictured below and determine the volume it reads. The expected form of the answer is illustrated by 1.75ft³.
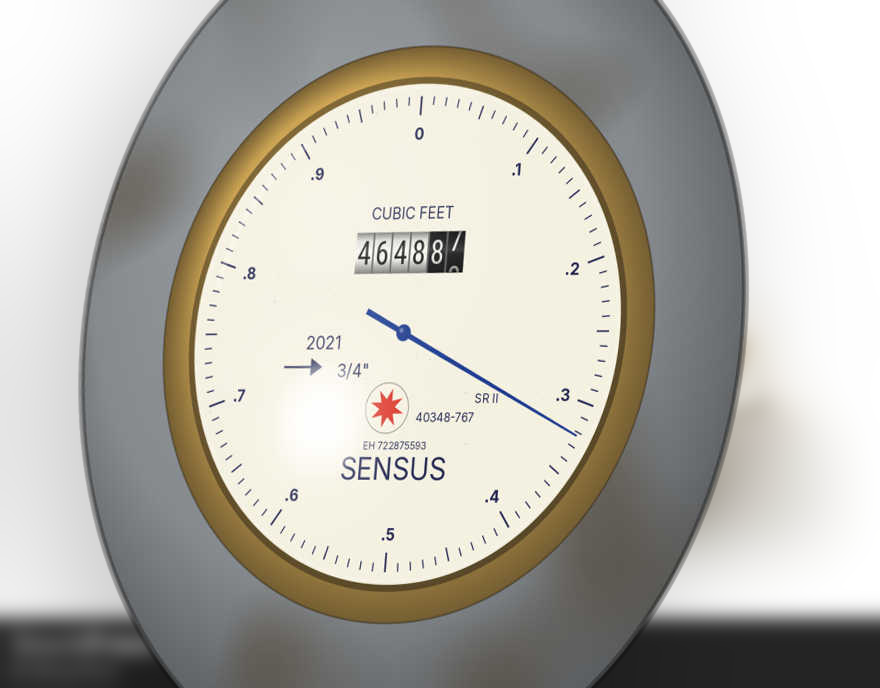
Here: 464887.32ft³
